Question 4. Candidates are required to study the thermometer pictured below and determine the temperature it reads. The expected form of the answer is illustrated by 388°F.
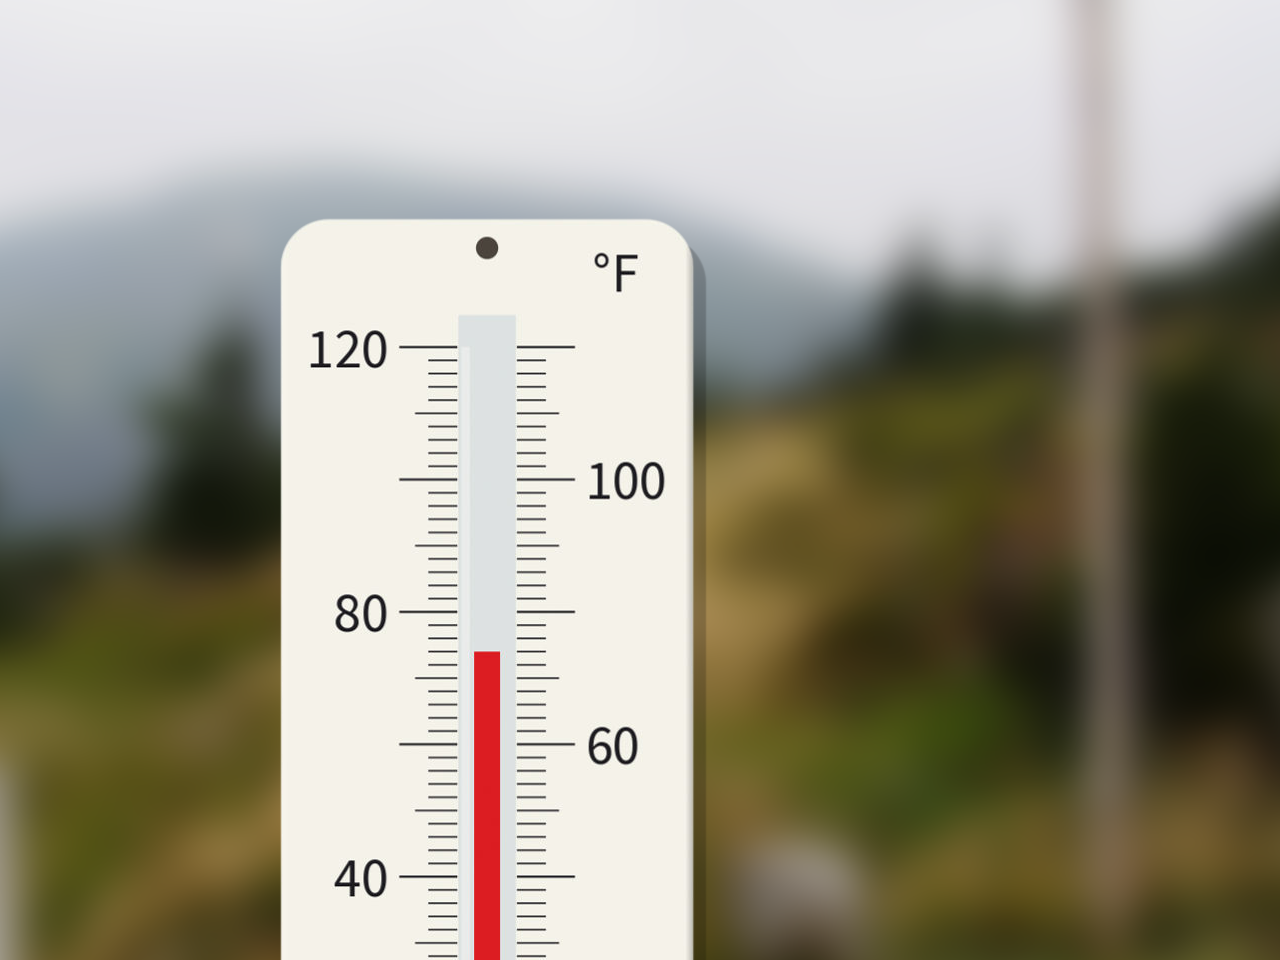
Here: 74°F
